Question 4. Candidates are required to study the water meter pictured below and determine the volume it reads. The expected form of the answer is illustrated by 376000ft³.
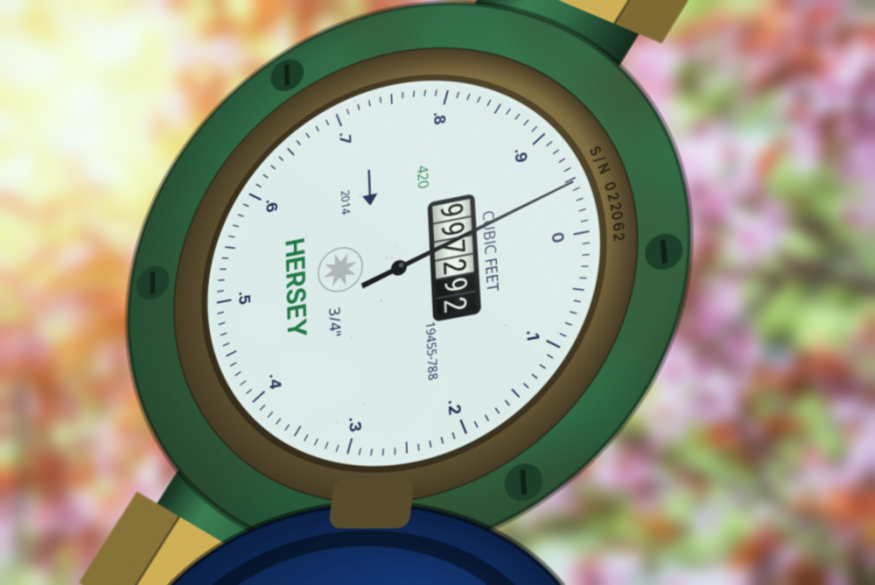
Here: 997291.95ft³
